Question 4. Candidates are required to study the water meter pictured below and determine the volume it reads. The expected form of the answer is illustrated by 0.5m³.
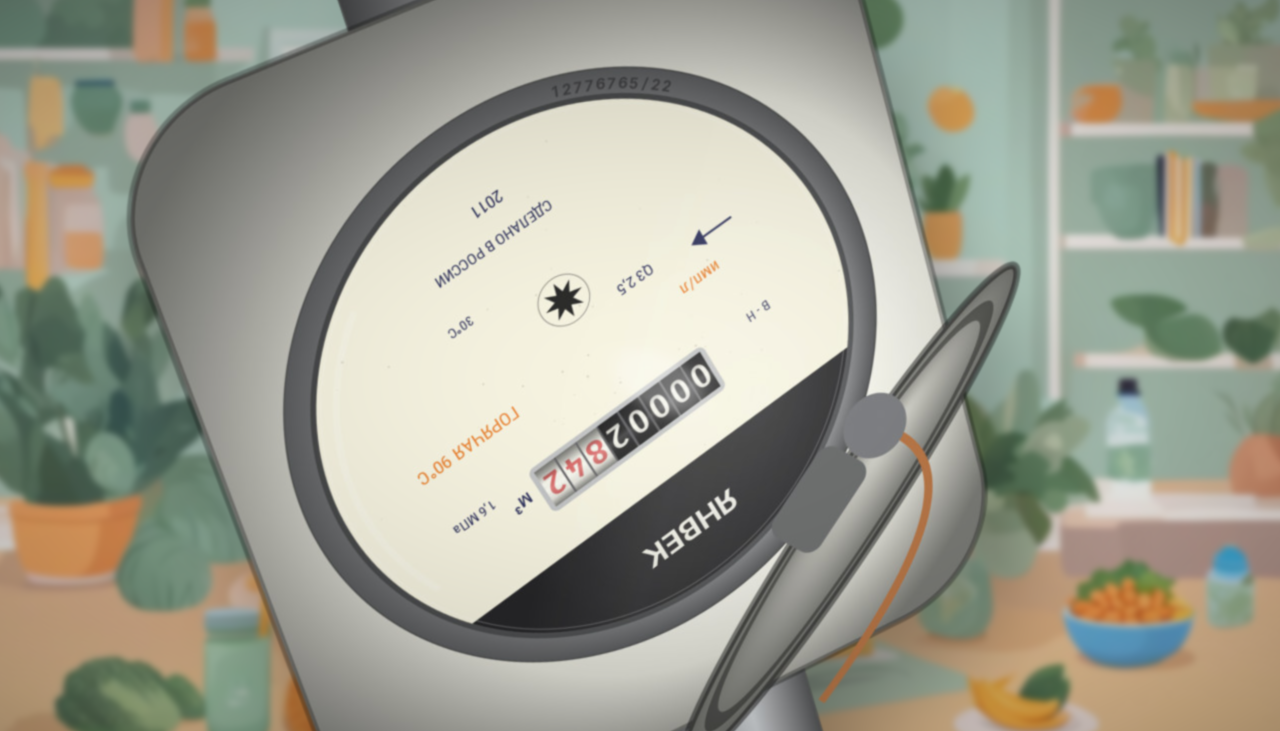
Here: 2.842m³
